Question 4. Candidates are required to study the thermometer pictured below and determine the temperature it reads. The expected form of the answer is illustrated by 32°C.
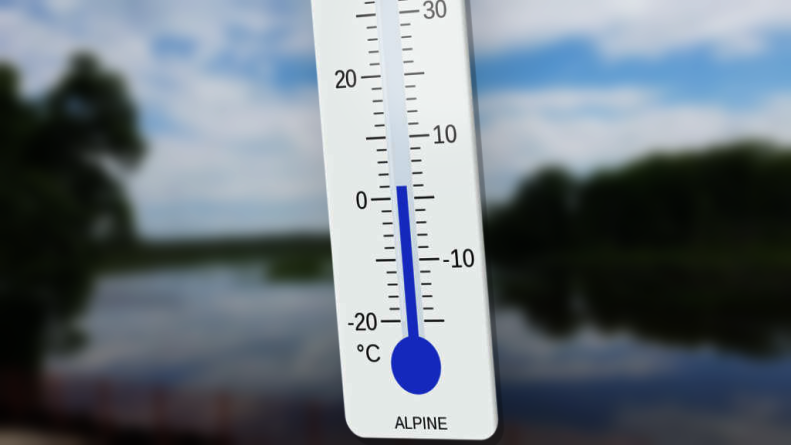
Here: 2°C
